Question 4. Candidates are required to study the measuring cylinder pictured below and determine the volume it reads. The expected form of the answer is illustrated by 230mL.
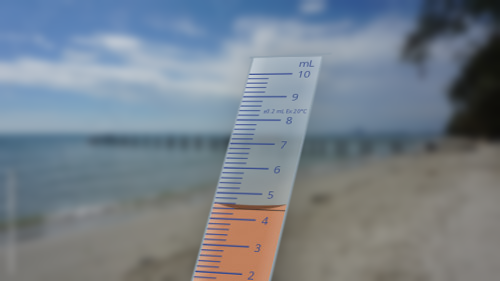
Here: 4.4mL
